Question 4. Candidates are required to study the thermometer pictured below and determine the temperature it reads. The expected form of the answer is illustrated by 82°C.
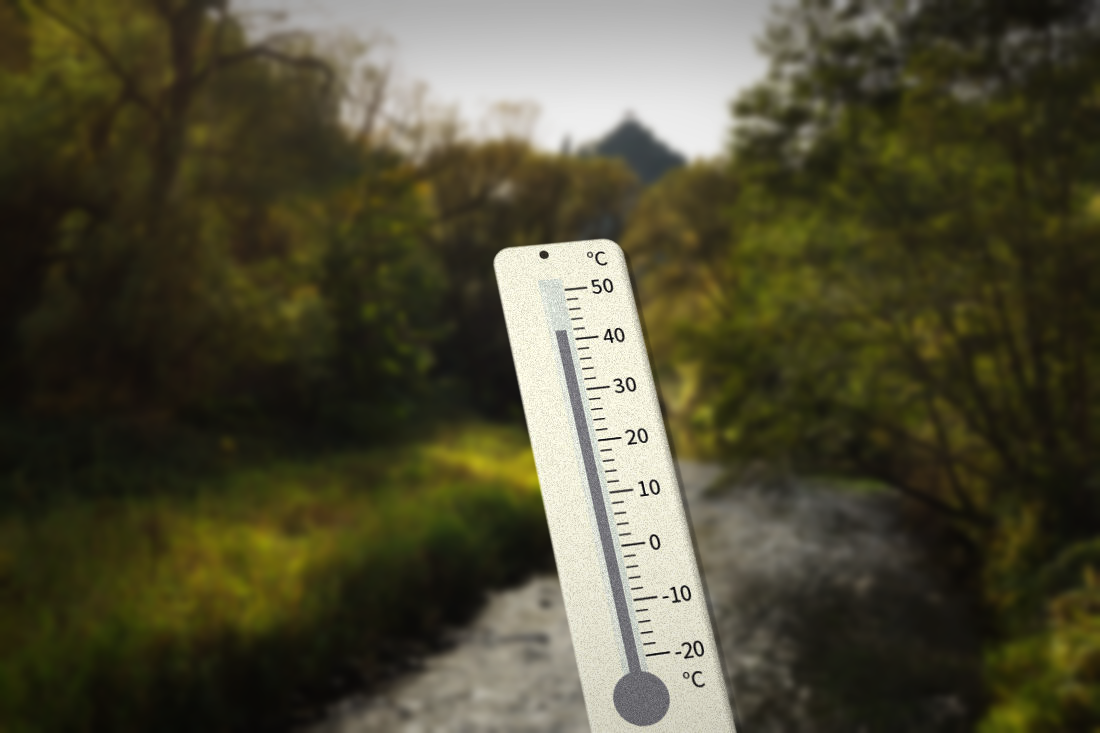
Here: 42°C
